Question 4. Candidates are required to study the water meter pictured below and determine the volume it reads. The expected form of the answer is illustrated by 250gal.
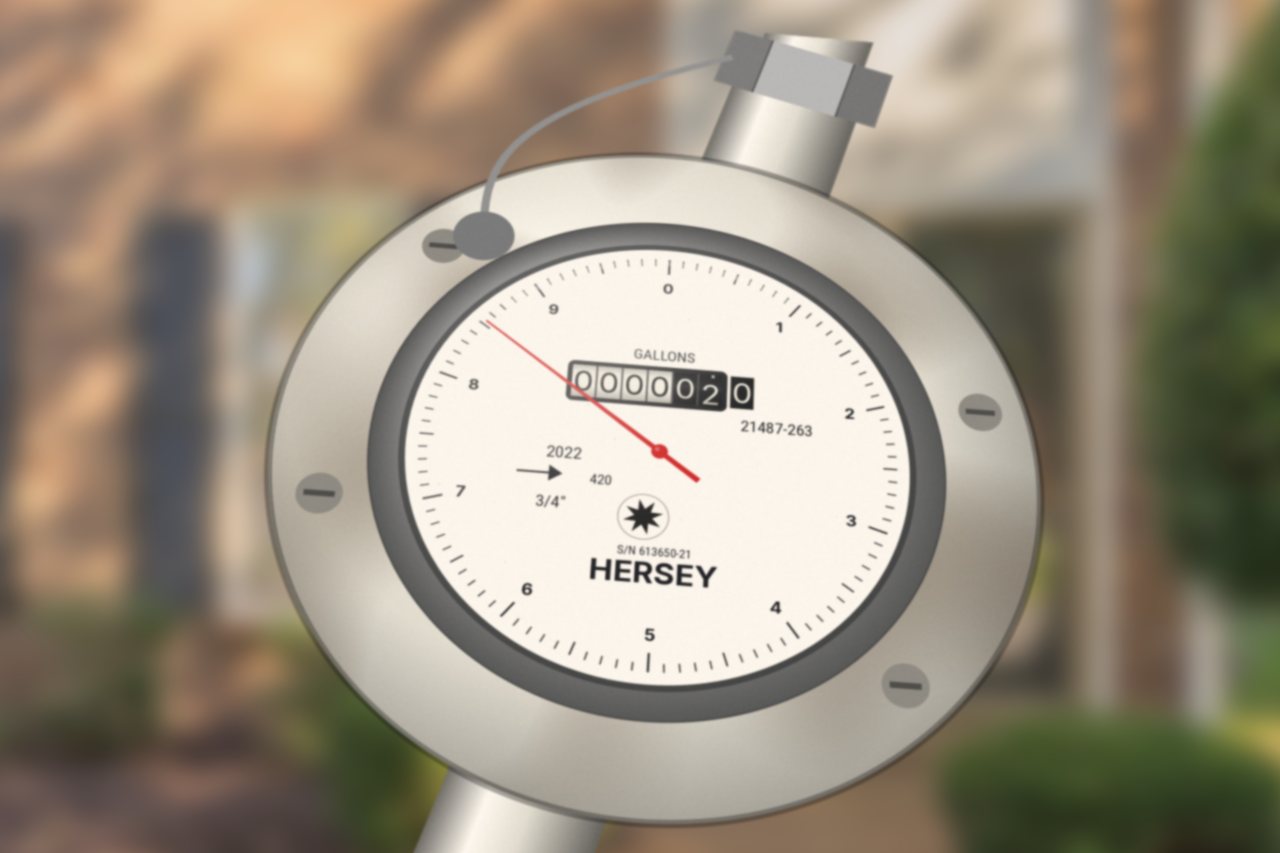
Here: 18.5gal
